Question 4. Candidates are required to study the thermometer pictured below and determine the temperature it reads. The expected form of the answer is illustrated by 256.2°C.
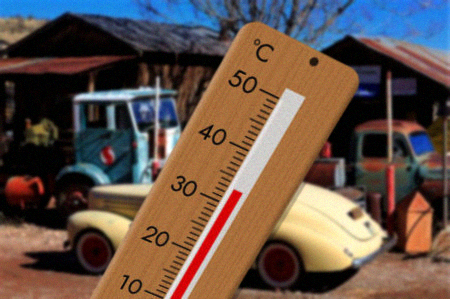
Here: 33°C
